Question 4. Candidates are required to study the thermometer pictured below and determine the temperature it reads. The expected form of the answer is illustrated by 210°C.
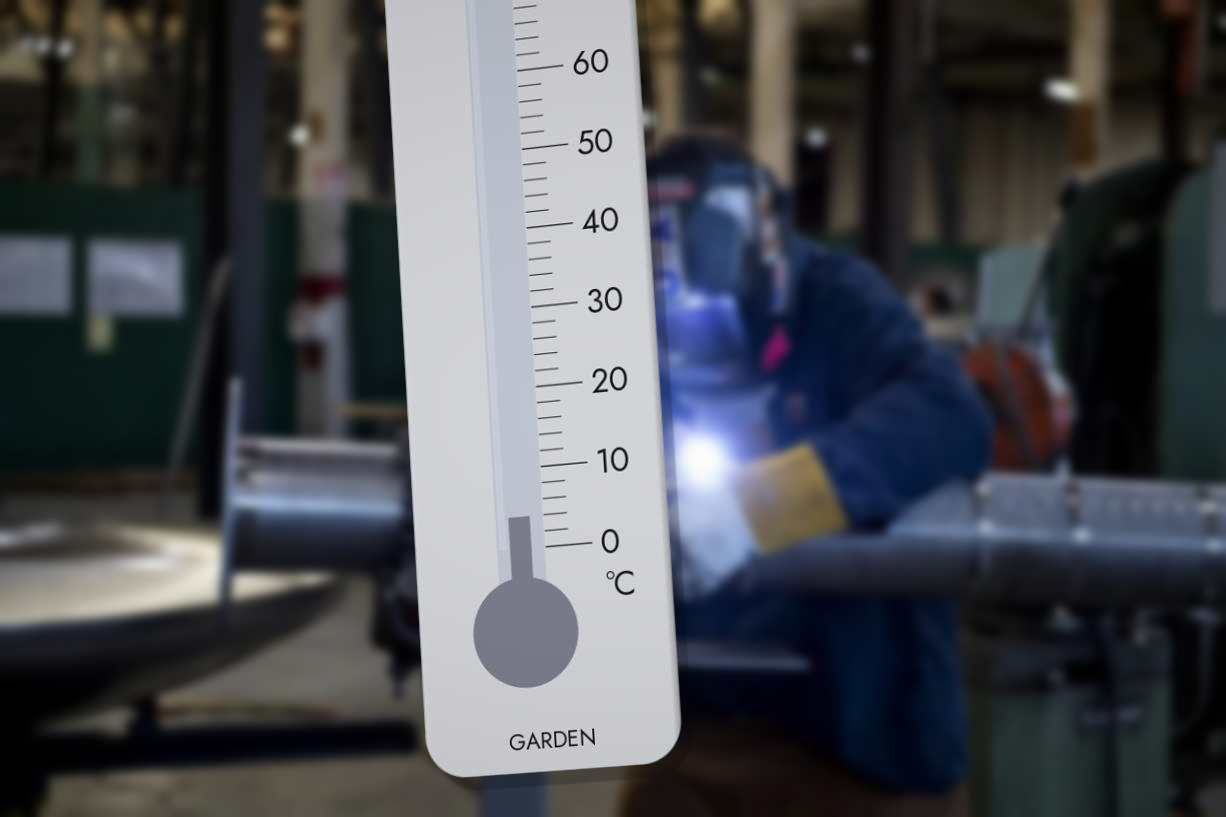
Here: 4°C
